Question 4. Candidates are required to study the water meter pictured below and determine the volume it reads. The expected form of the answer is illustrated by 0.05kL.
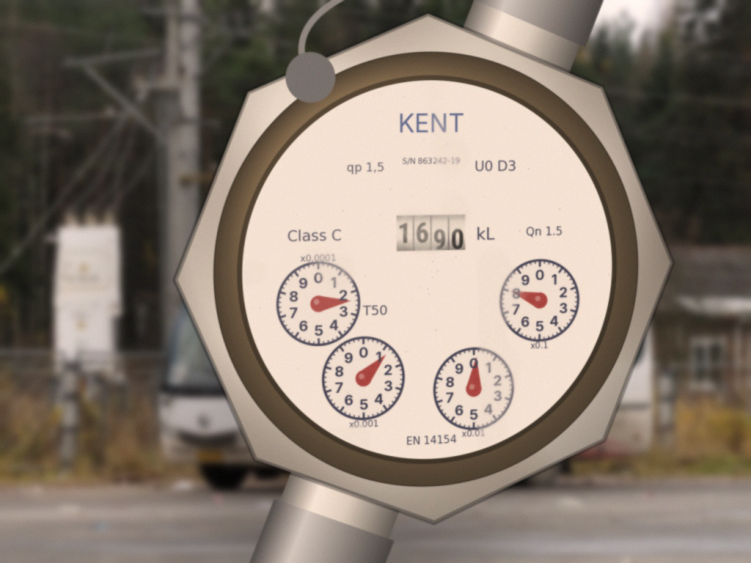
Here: 1689.8012kL
